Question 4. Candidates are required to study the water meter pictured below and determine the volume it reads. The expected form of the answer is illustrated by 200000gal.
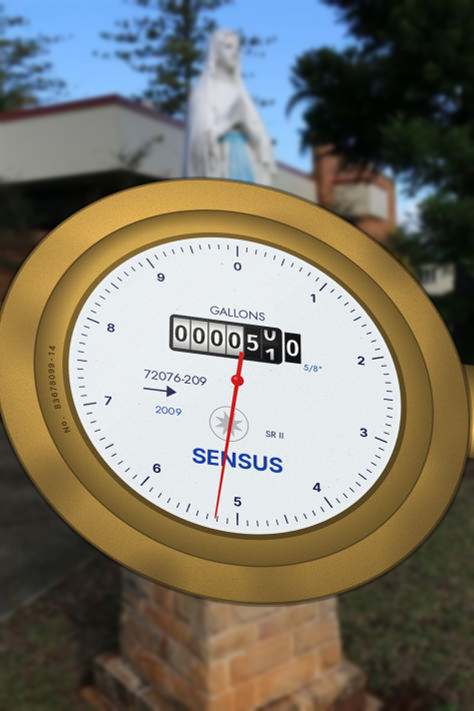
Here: 505.2gal
